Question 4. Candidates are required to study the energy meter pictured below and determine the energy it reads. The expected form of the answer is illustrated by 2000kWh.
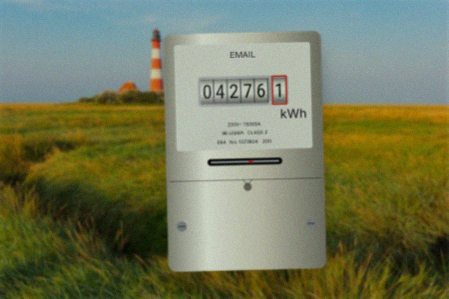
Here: 4276.1kWh
